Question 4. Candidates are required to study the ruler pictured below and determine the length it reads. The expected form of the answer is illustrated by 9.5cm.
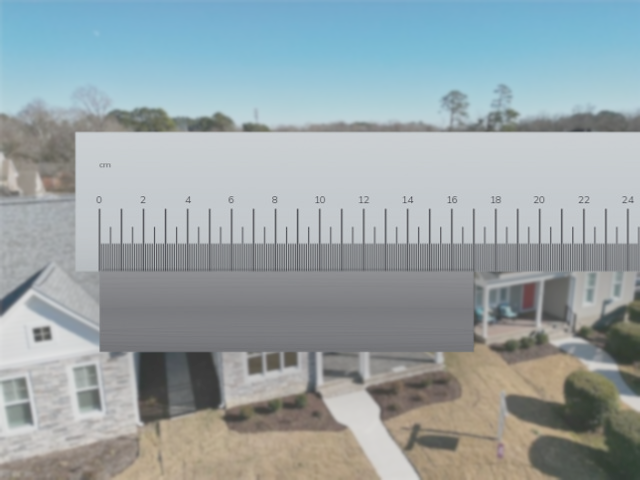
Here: 17cm
